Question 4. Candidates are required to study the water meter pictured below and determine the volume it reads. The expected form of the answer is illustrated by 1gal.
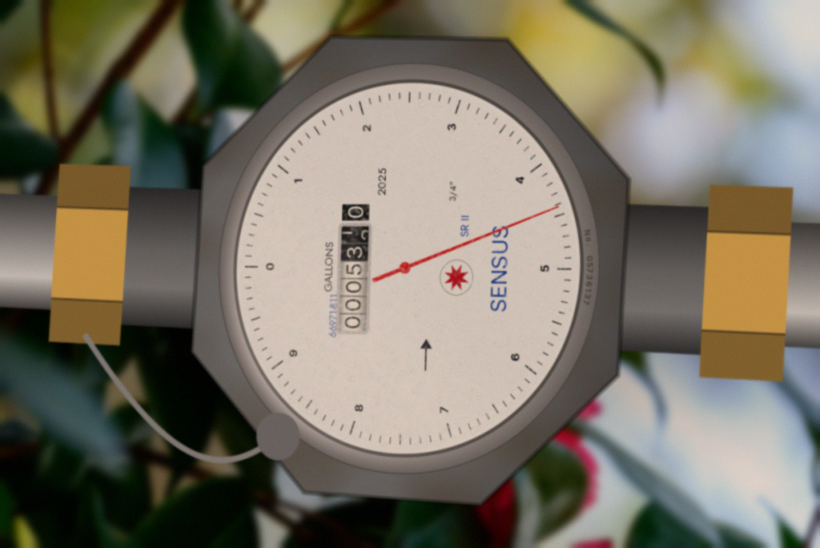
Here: 5314.4gal
